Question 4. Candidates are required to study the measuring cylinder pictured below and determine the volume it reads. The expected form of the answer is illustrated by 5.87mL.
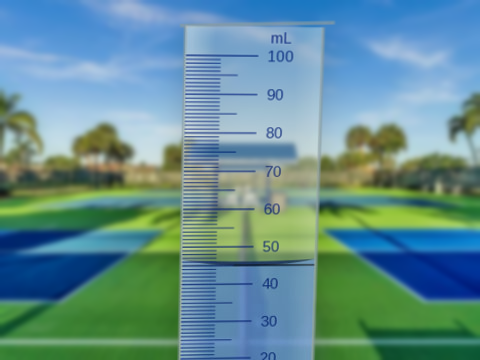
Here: 45mL
